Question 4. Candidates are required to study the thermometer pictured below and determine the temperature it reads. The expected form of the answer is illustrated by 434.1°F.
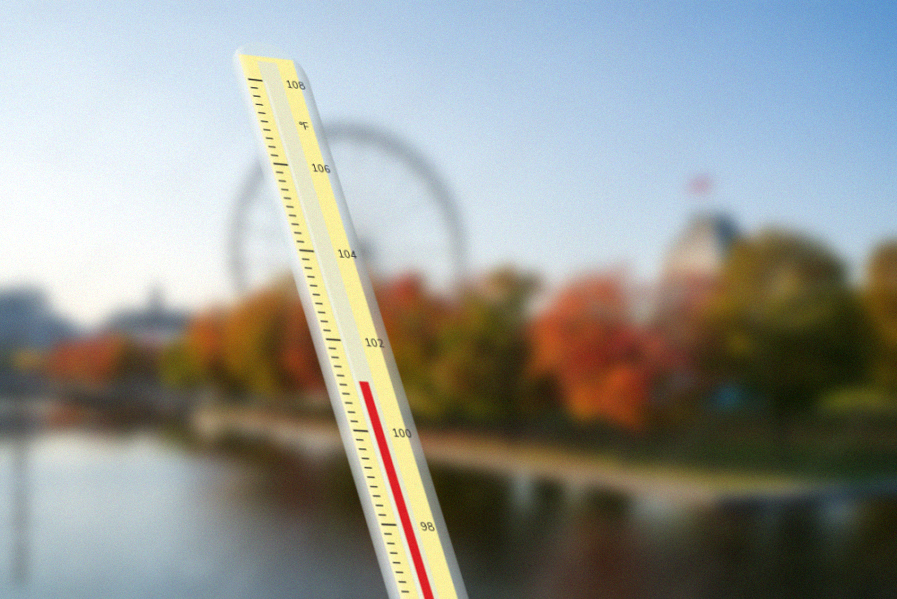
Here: 101.1°F
